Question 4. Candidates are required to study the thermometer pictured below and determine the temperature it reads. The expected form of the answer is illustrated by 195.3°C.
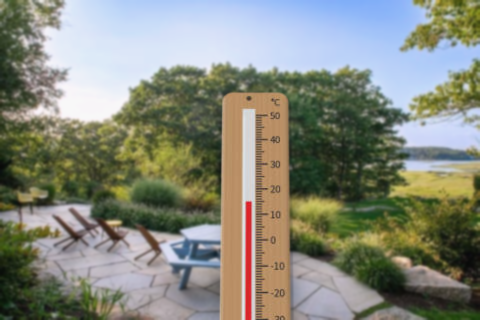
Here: 15°C
